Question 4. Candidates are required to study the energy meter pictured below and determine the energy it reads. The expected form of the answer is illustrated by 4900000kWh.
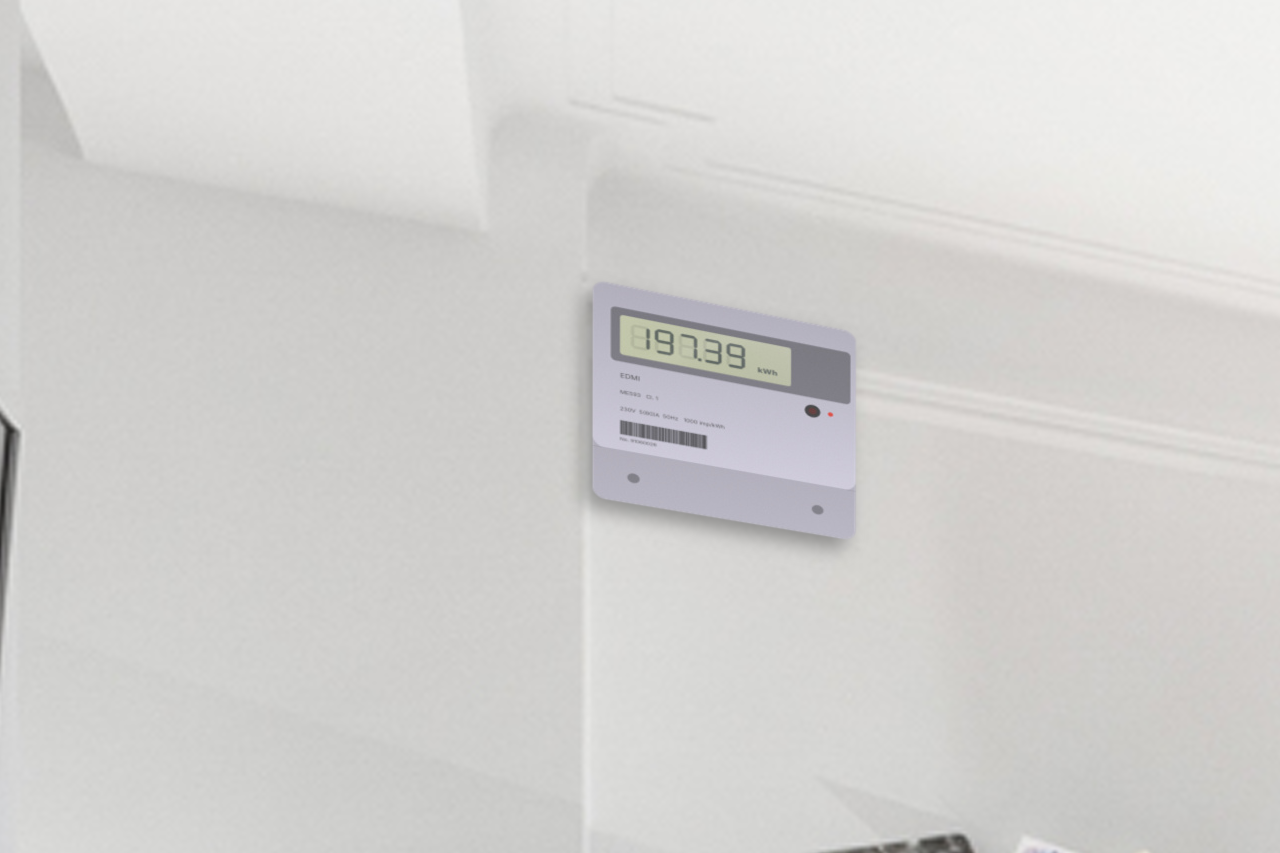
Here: 197.39kWh
